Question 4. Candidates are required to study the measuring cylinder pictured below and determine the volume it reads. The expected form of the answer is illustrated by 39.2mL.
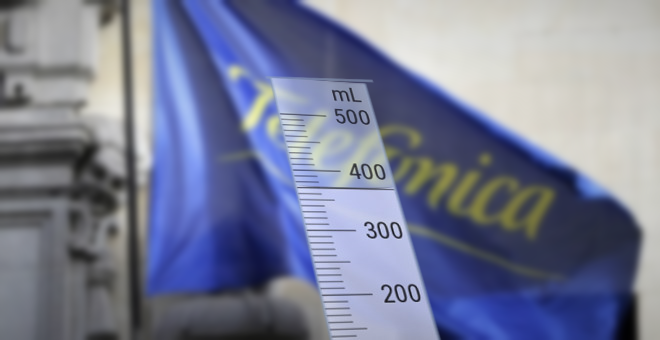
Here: 370mL
